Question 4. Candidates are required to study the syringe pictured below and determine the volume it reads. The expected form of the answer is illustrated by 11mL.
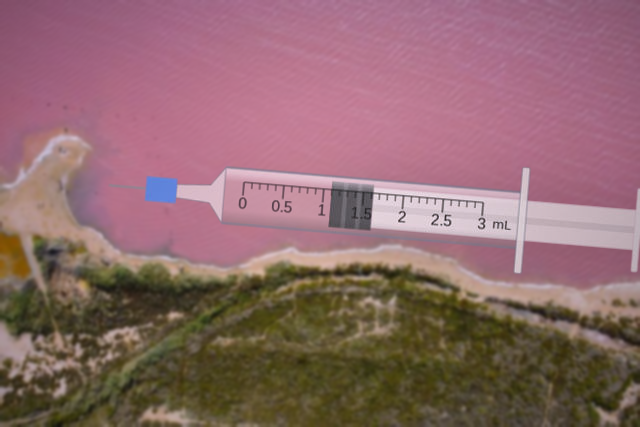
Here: 1.1mL
